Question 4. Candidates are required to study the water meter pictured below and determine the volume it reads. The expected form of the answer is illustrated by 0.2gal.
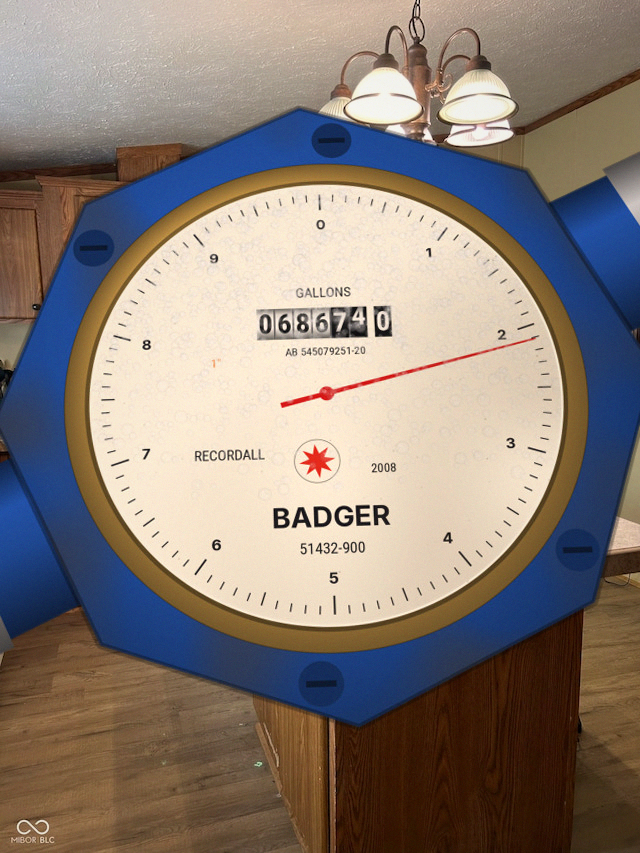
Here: 686742.1gal
